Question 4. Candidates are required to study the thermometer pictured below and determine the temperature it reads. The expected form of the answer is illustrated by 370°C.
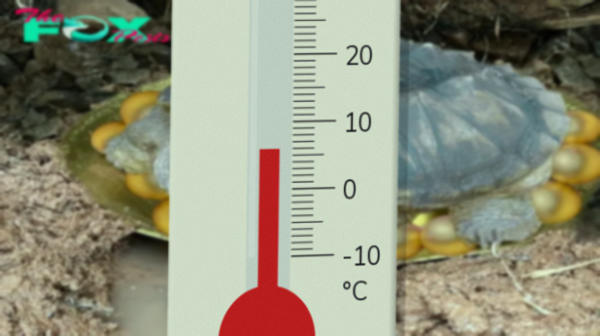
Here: 6°C
